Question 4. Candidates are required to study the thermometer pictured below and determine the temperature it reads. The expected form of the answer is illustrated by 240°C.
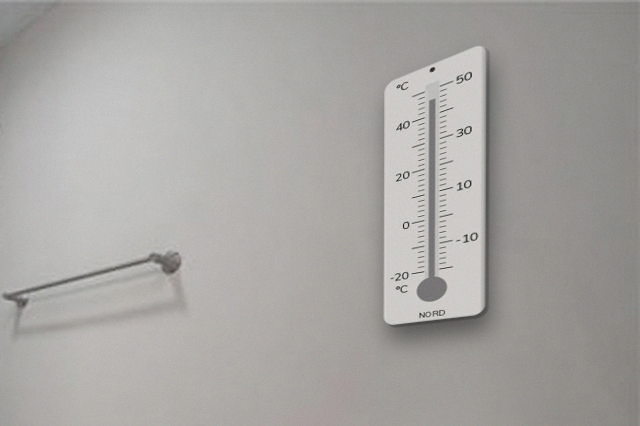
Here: 46°C
